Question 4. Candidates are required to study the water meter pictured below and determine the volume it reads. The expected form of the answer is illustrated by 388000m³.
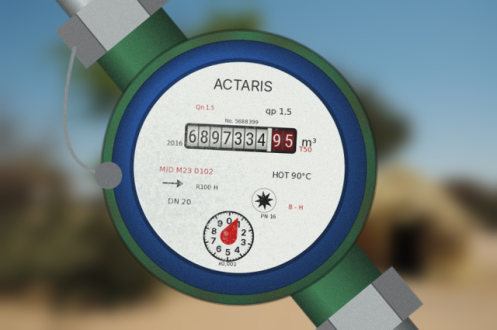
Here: 6897334.950m³
